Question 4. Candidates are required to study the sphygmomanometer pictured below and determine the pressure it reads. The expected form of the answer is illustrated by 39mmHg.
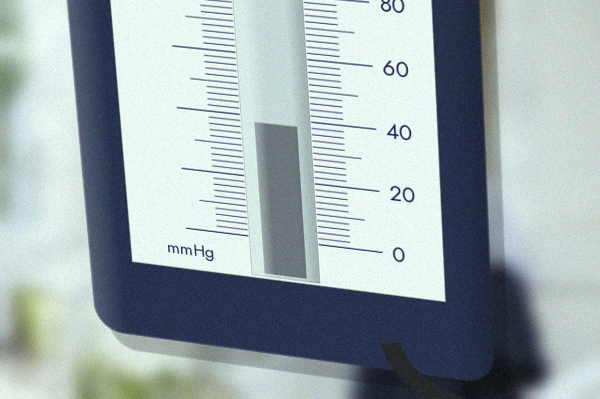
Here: 38mmHg
